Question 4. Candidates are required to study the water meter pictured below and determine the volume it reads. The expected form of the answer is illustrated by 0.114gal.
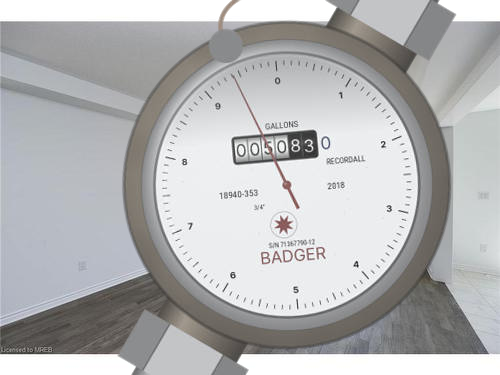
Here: 50829.4gal
